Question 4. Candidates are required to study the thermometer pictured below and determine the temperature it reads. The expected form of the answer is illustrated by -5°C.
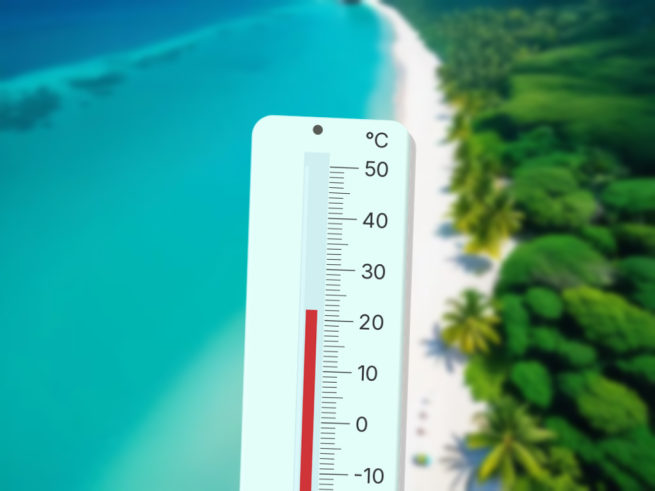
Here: 22°C
